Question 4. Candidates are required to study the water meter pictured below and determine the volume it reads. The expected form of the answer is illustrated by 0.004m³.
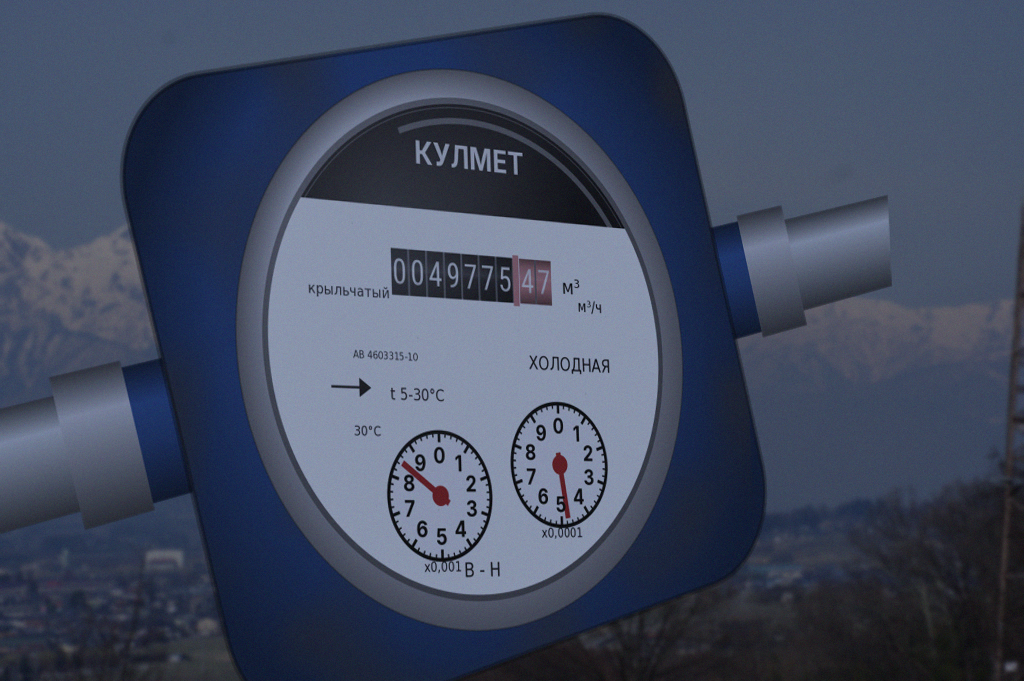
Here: 49775.4784m³
